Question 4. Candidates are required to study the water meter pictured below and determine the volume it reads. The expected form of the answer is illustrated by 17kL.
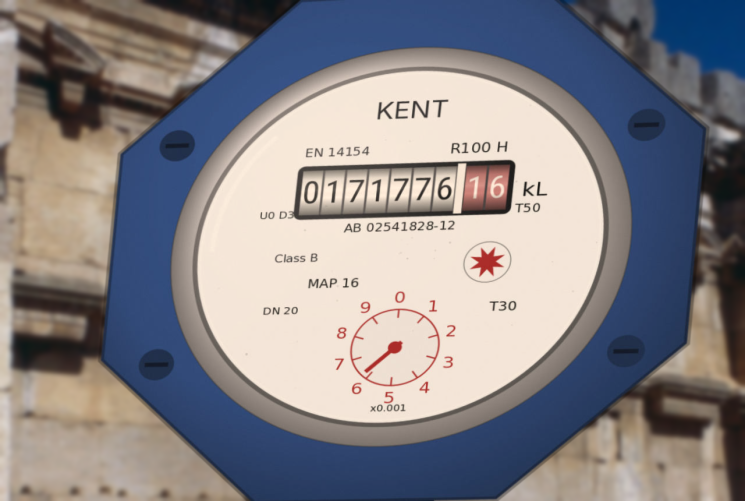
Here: 171776.166kL
